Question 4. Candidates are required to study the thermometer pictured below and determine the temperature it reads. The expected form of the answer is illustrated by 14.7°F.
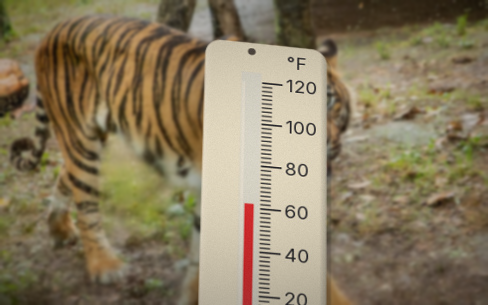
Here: 62°F
